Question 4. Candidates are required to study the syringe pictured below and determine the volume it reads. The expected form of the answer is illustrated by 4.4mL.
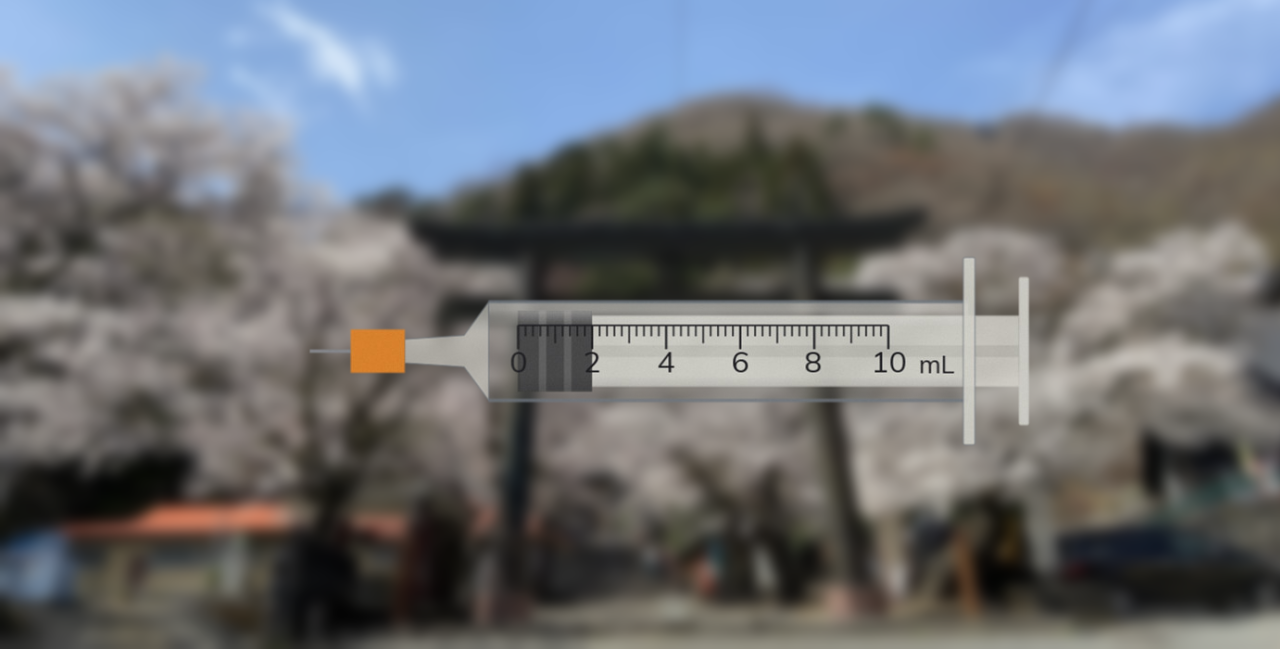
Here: 0mL
